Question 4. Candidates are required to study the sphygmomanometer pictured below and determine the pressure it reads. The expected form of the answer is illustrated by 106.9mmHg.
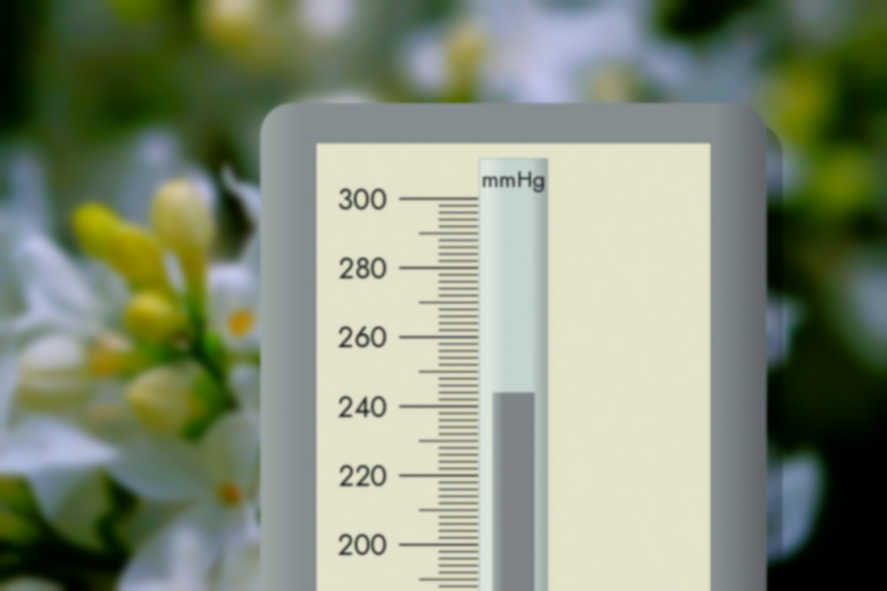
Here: 244mmHg
